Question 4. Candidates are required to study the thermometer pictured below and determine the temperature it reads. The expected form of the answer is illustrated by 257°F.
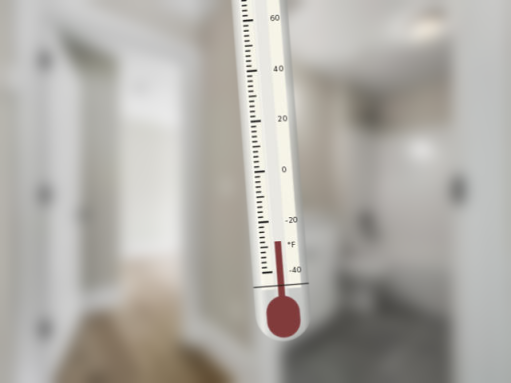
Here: -28°F
